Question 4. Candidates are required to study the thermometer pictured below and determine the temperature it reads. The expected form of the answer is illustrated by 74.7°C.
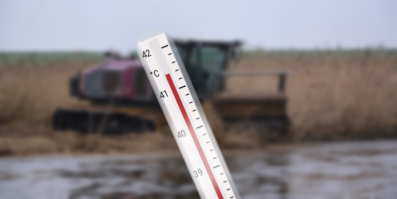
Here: 41.4°C
